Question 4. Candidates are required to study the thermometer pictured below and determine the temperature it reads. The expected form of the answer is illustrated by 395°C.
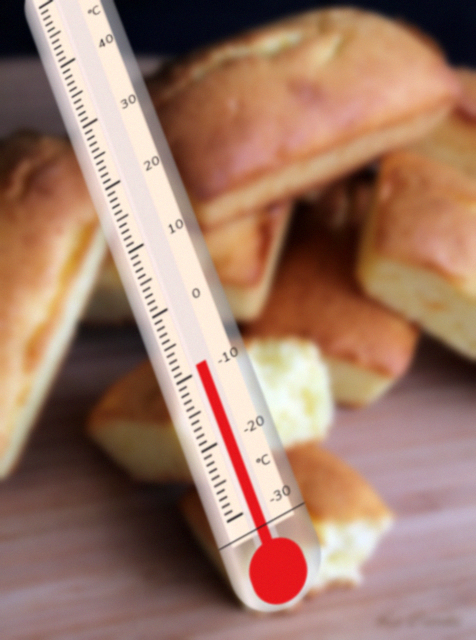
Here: -9°C
